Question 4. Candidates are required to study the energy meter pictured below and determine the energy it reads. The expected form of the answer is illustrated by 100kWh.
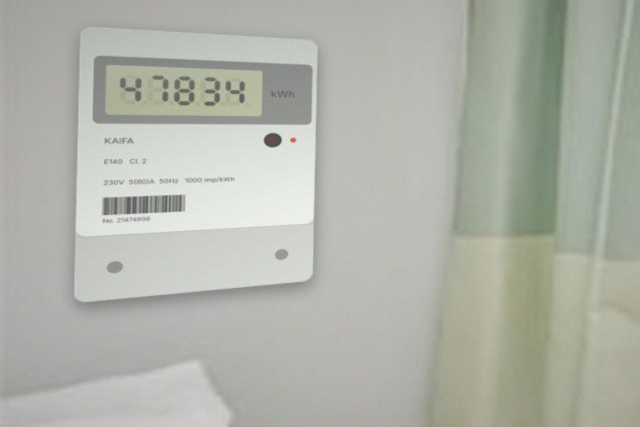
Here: 47834kWh
